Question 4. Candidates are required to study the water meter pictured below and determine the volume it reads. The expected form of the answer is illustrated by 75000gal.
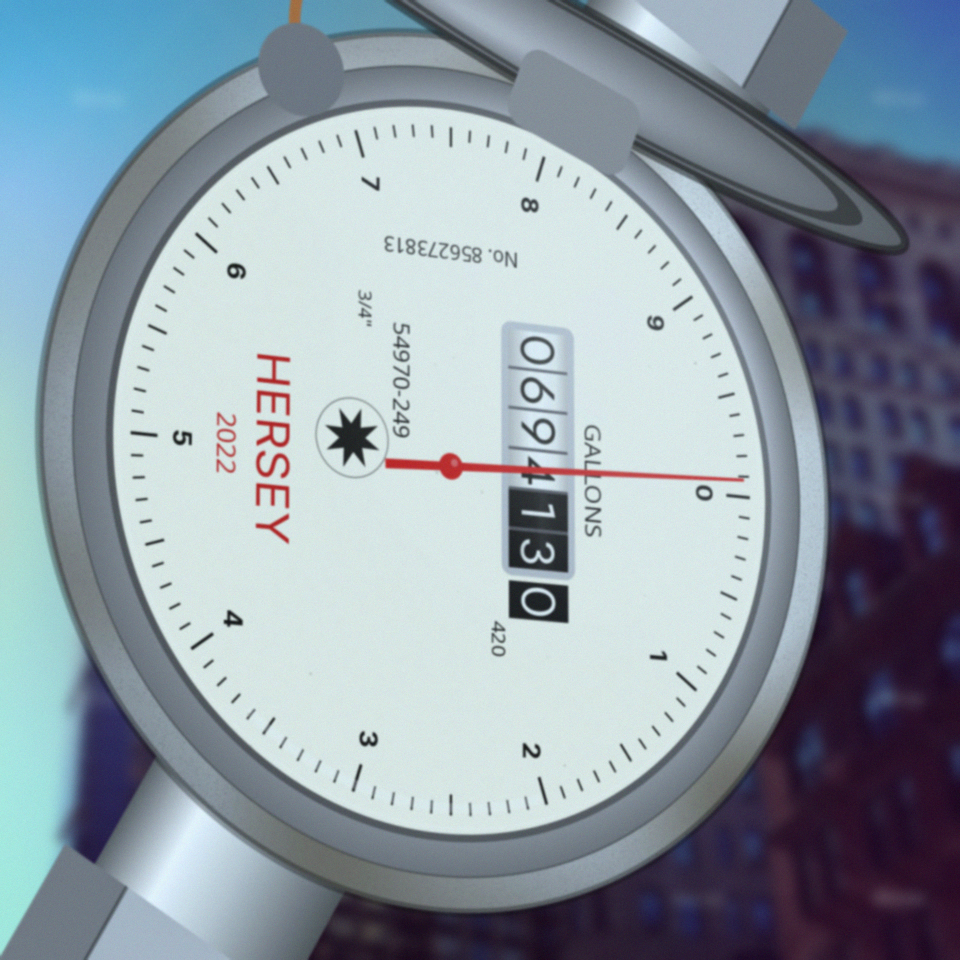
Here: 694129.9gal
